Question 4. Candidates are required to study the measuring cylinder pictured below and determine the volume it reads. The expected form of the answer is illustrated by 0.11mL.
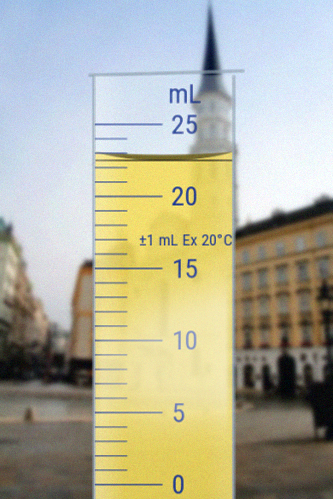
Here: 22.5mL
